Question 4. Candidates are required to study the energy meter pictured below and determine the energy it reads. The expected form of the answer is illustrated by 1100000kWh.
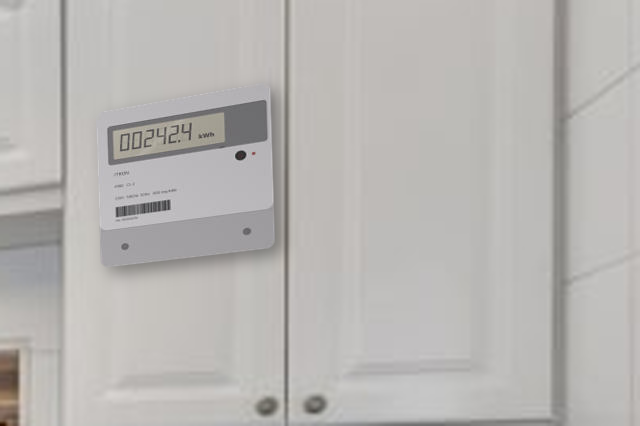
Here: 242.4kWh
